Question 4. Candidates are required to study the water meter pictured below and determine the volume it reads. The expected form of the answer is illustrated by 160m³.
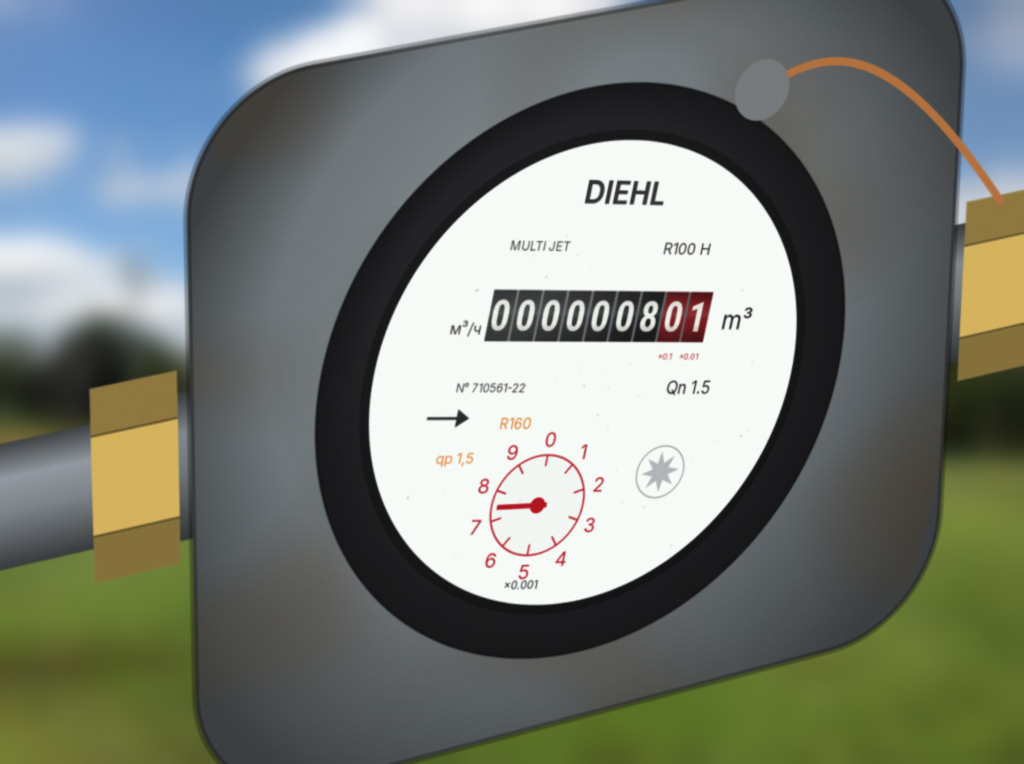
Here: 8.017m³
